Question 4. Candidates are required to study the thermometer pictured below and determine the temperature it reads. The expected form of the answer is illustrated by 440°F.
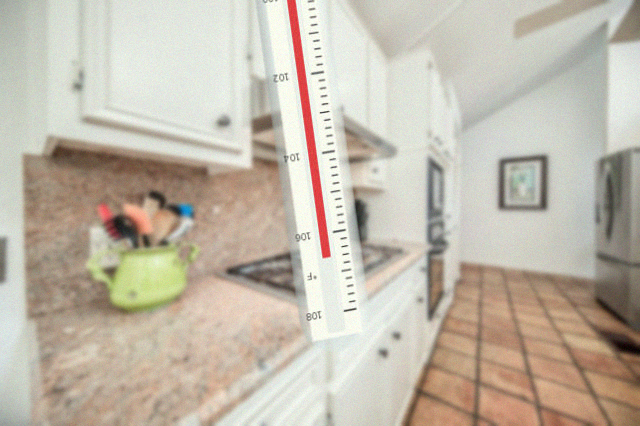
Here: 106.6°F
